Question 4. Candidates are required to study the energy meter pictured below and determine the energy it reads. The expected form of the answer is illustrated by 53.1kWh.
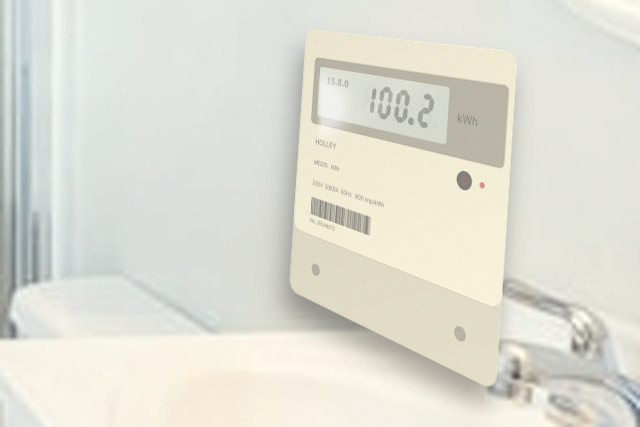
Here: 100.2kWh
